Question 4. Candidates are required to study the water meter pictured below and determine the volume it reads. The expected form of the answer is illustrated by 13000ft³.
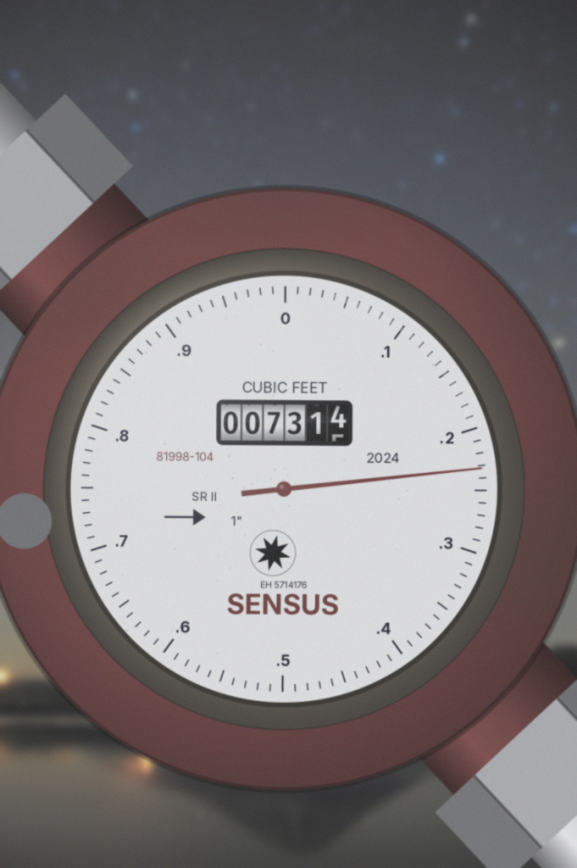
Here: 7314.23ft³
